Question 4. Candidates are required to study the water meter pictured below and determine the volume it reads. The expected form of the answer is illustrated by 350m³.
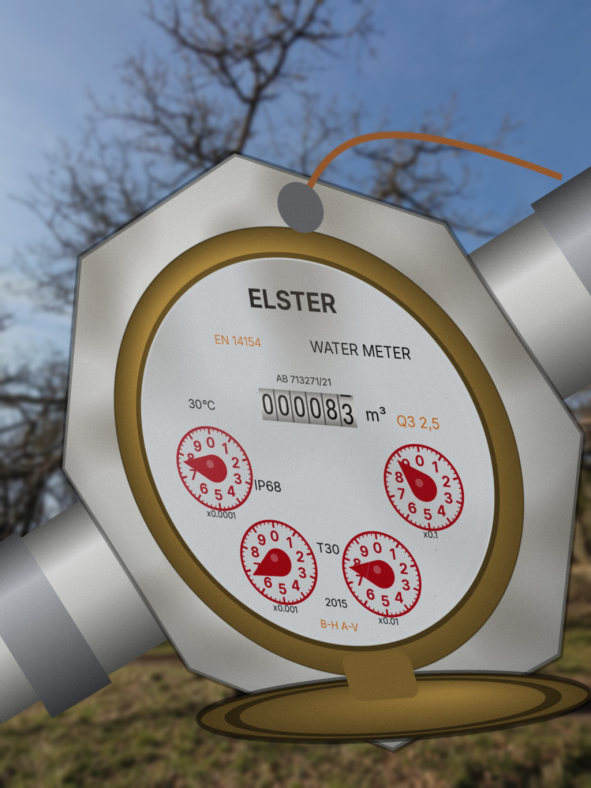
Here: 82.8767m³
